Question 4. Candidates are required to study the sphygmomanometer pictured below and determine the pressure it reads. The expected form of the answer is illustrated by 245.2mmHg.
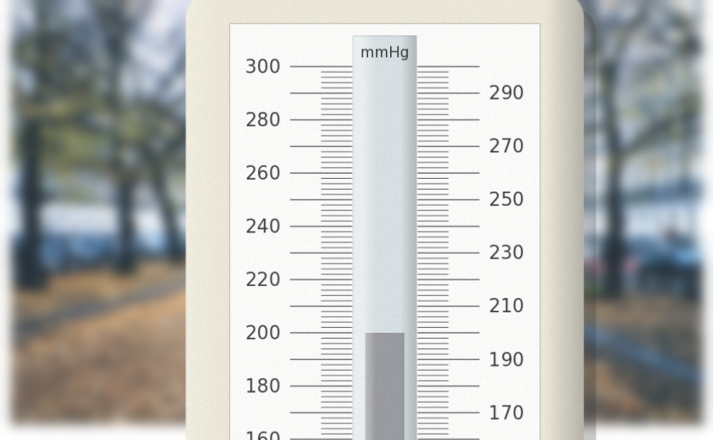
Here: 200mmHg
